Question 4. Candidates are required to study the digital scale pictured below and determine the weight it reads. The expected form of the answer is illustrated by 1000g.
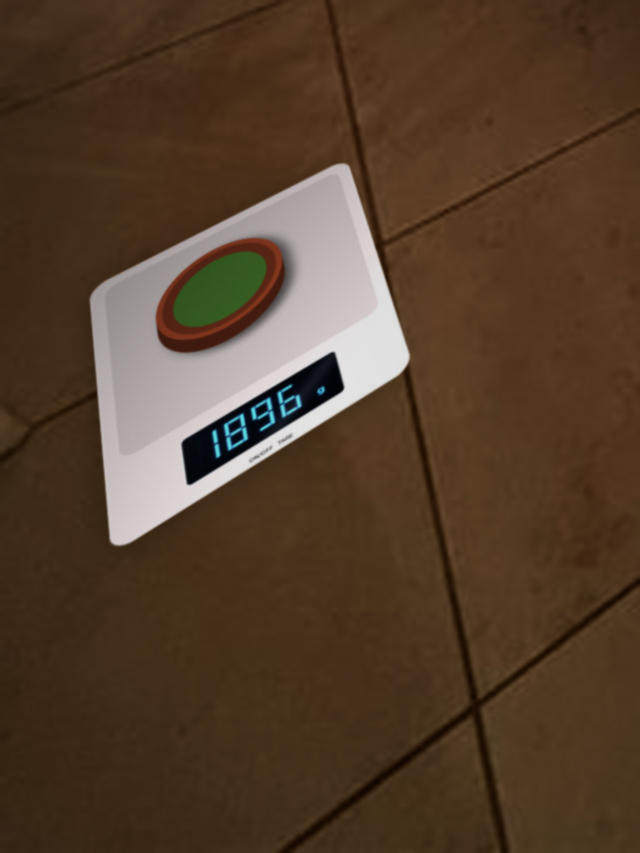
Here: 1896g
